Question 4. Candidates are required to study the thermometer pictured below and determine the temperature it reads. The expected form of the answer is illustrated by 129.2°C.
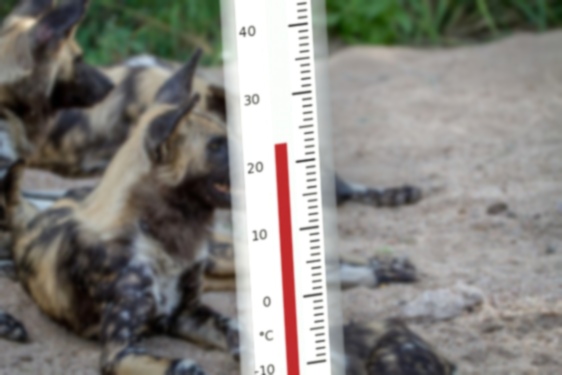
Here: 23°C
